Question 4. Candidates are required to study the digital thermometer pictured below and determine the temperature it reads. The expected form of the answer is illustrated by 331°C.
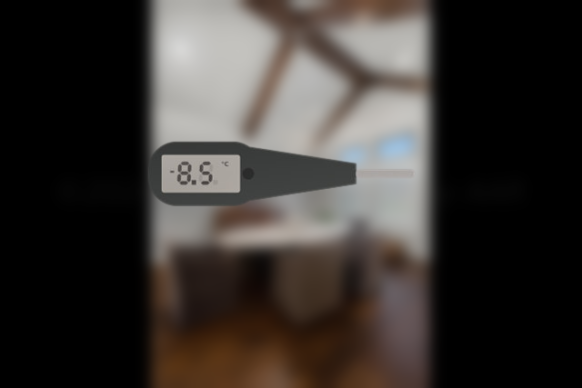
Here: -8.5°C
